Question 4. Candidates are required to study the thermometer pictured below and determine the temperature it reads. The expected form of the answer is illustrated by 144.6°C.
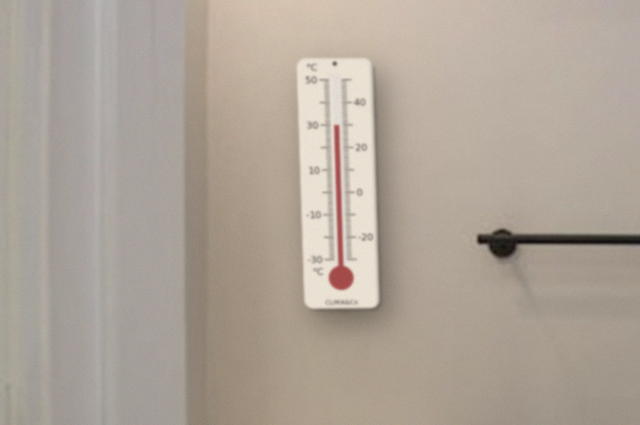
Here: 30°C
